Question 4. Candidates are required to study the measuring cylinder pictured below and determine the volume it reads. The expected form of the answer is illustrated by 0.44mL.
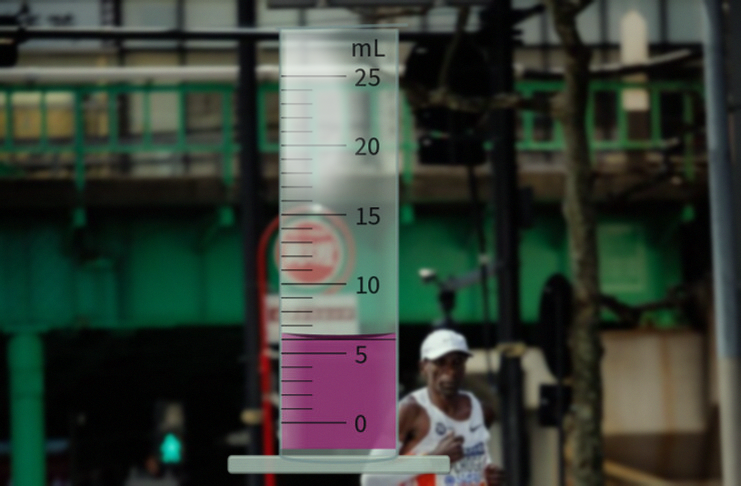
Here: 6mL
